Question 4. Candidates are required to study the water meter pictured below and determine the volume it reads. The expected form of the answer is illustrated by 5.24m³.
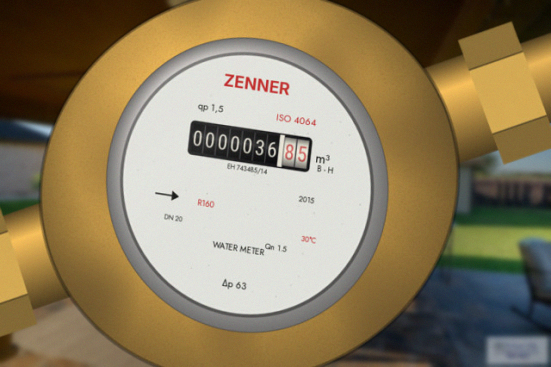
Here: 36.85m³
